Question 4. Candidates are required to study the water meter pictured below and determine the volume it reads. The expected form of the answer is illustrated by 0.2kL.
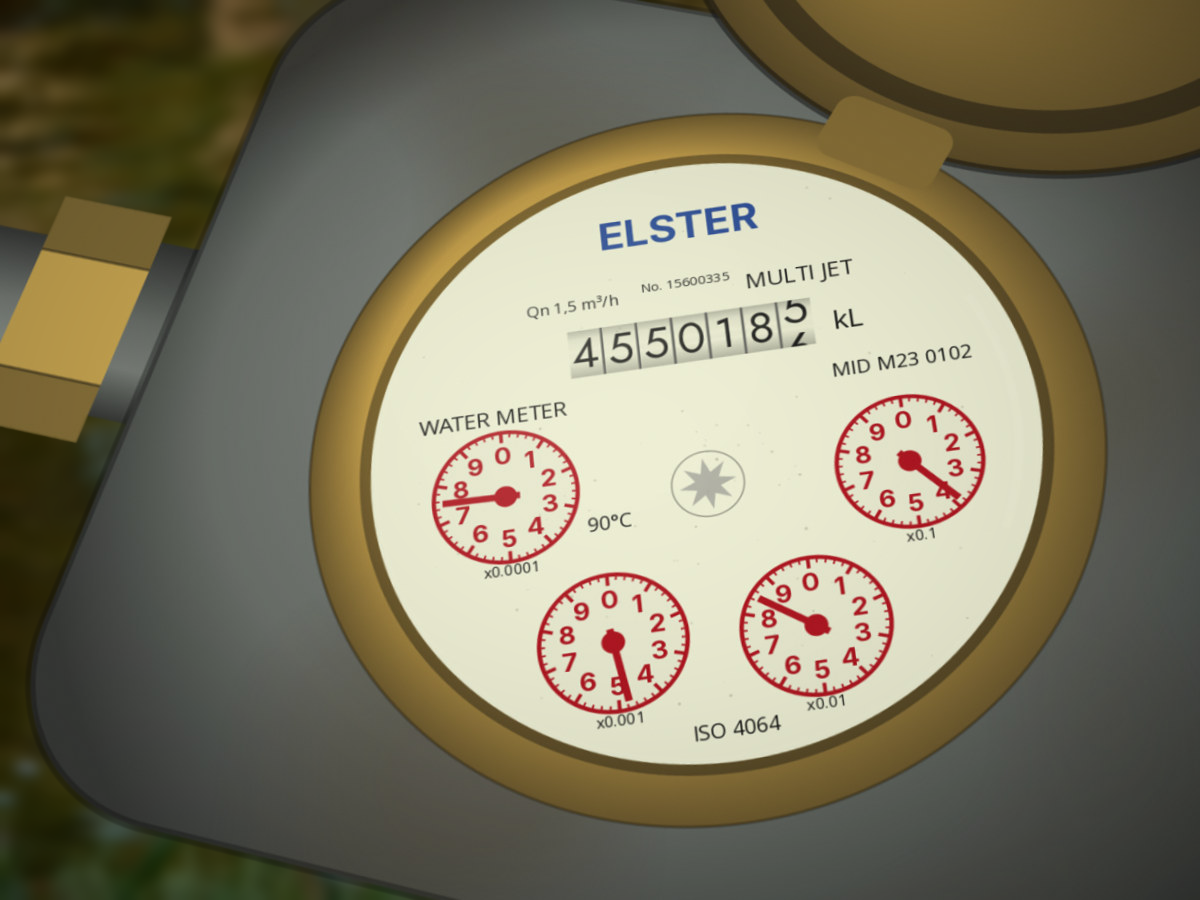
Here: 4550185.3847kL
